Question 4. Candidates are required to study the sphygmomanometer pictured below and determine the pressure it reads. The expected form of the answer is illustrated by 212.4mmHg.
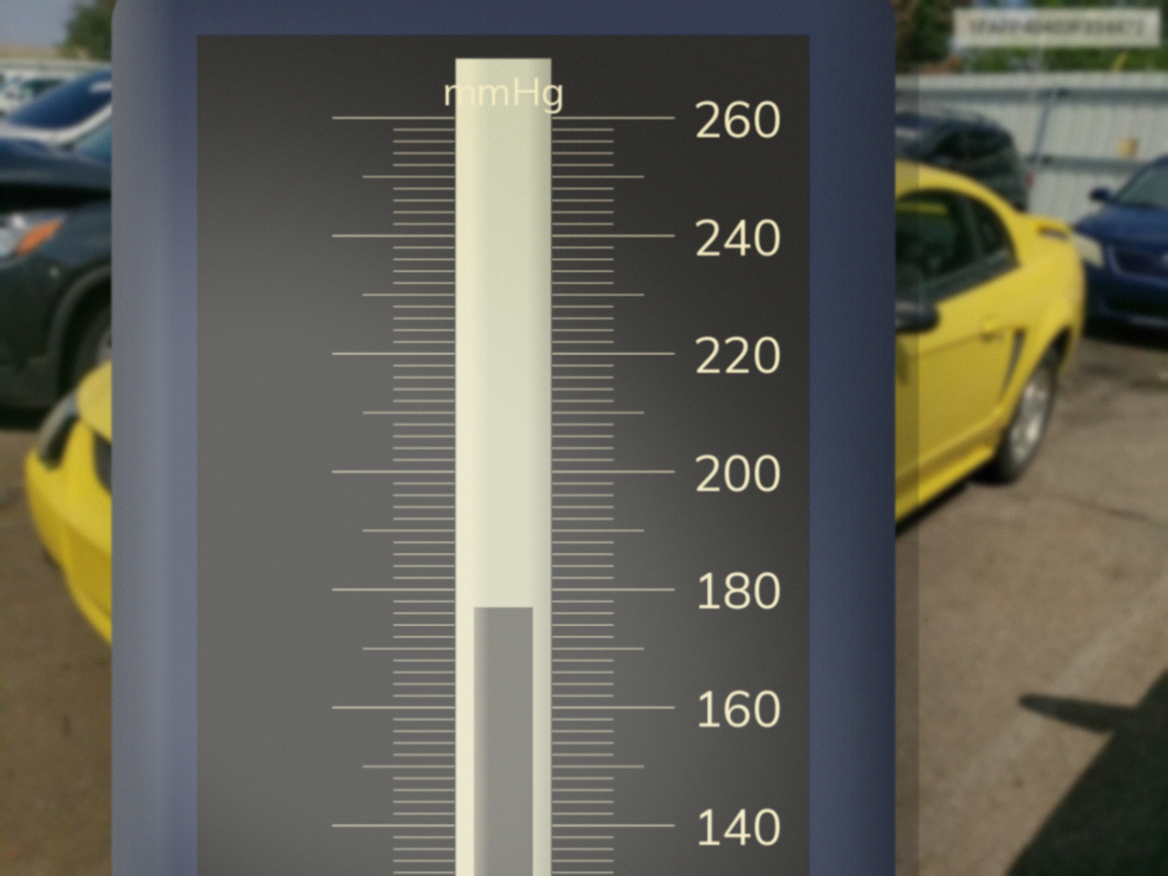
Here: 177mmHg
